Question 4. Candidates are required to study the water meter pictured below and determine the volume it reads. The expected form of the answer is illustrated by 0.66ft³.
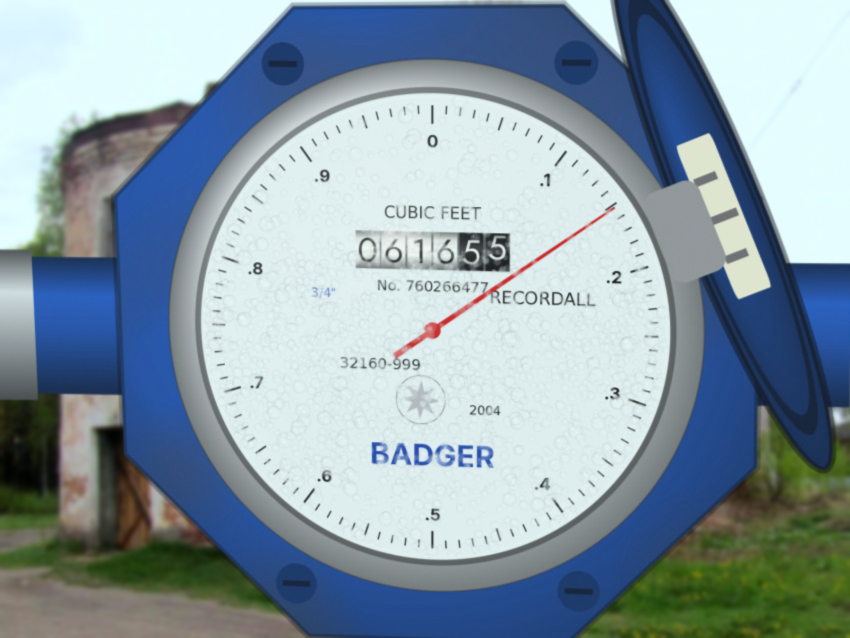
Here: 61655.15ft³
